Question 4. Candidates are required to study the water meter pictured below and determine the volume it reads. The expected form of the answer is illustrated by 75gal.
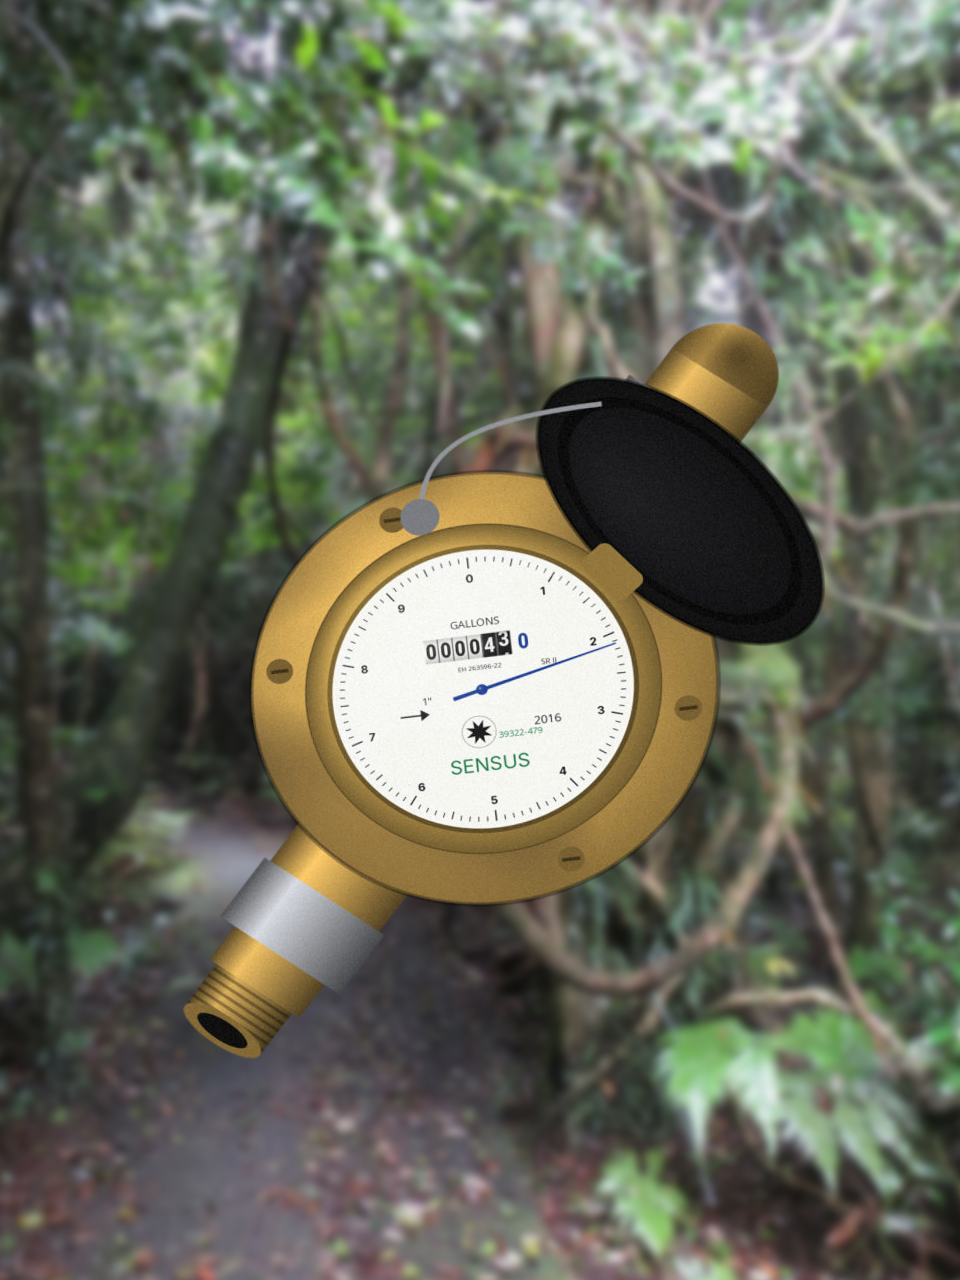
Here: 432.1gal
